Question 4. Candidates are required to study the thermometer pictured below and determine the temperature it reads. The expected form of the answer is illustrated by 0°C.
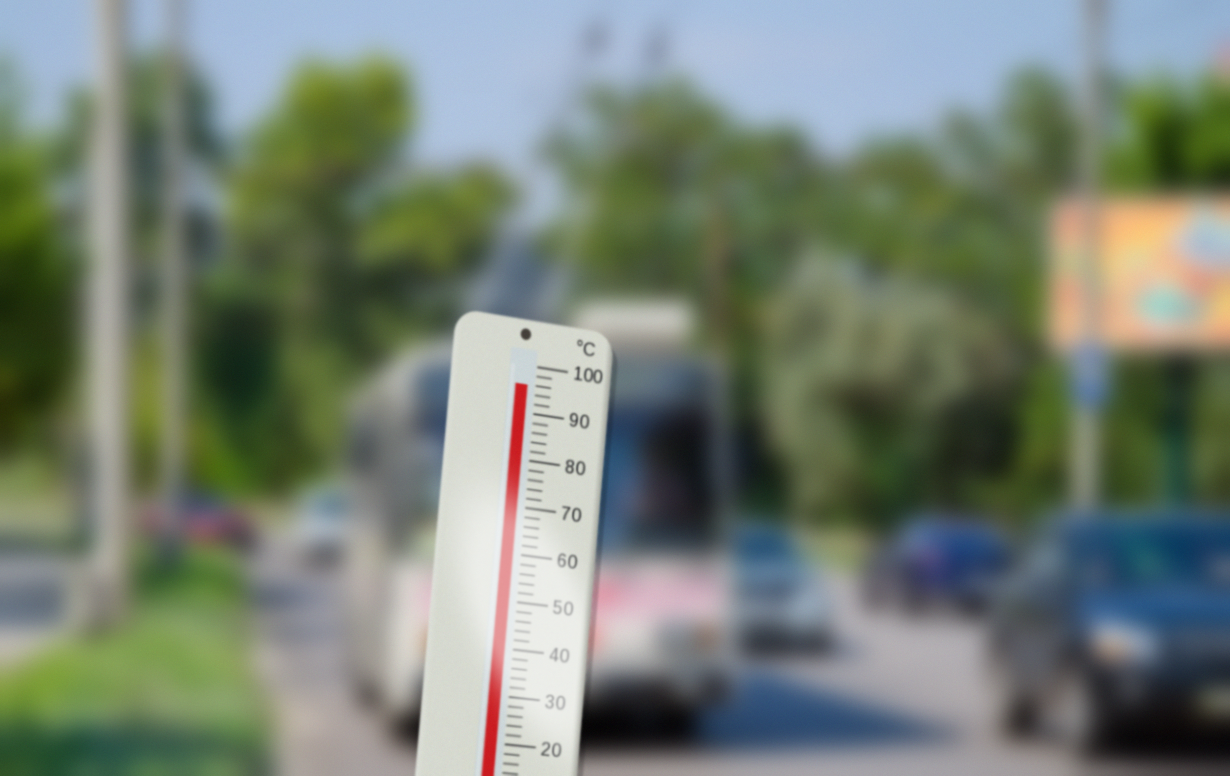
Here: 96°C
